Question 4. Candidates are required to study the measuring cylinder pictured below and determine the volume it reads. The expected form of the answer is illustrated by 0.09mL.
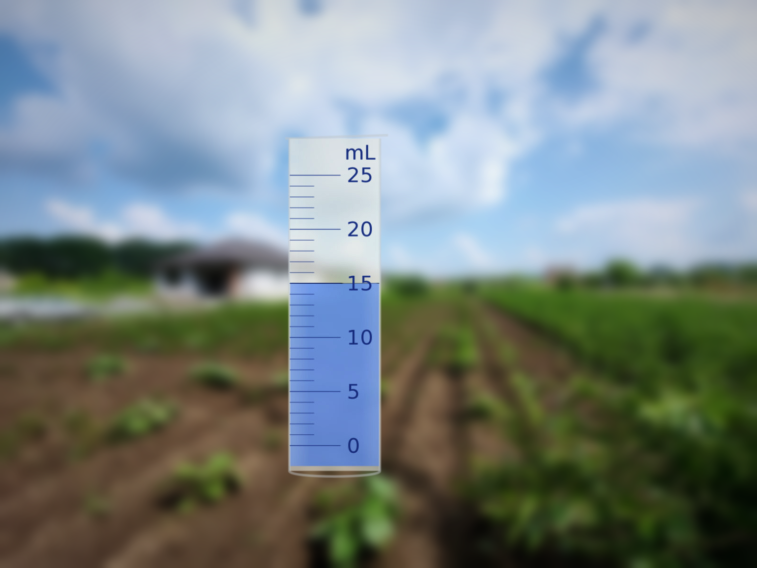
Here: 15mL
